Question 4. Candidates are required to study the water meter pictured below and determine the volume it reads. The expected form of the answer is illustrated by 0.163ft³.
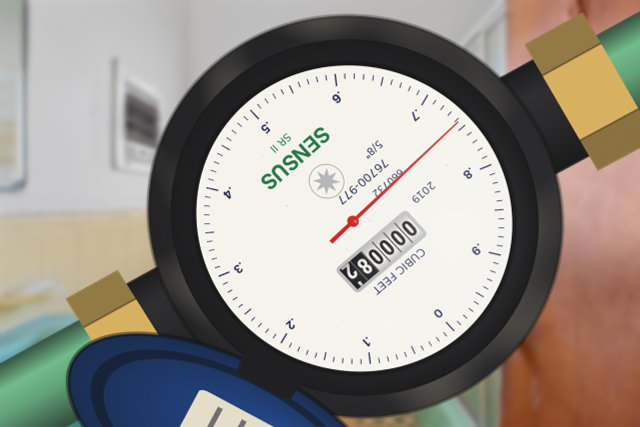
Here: 81.74ft³
